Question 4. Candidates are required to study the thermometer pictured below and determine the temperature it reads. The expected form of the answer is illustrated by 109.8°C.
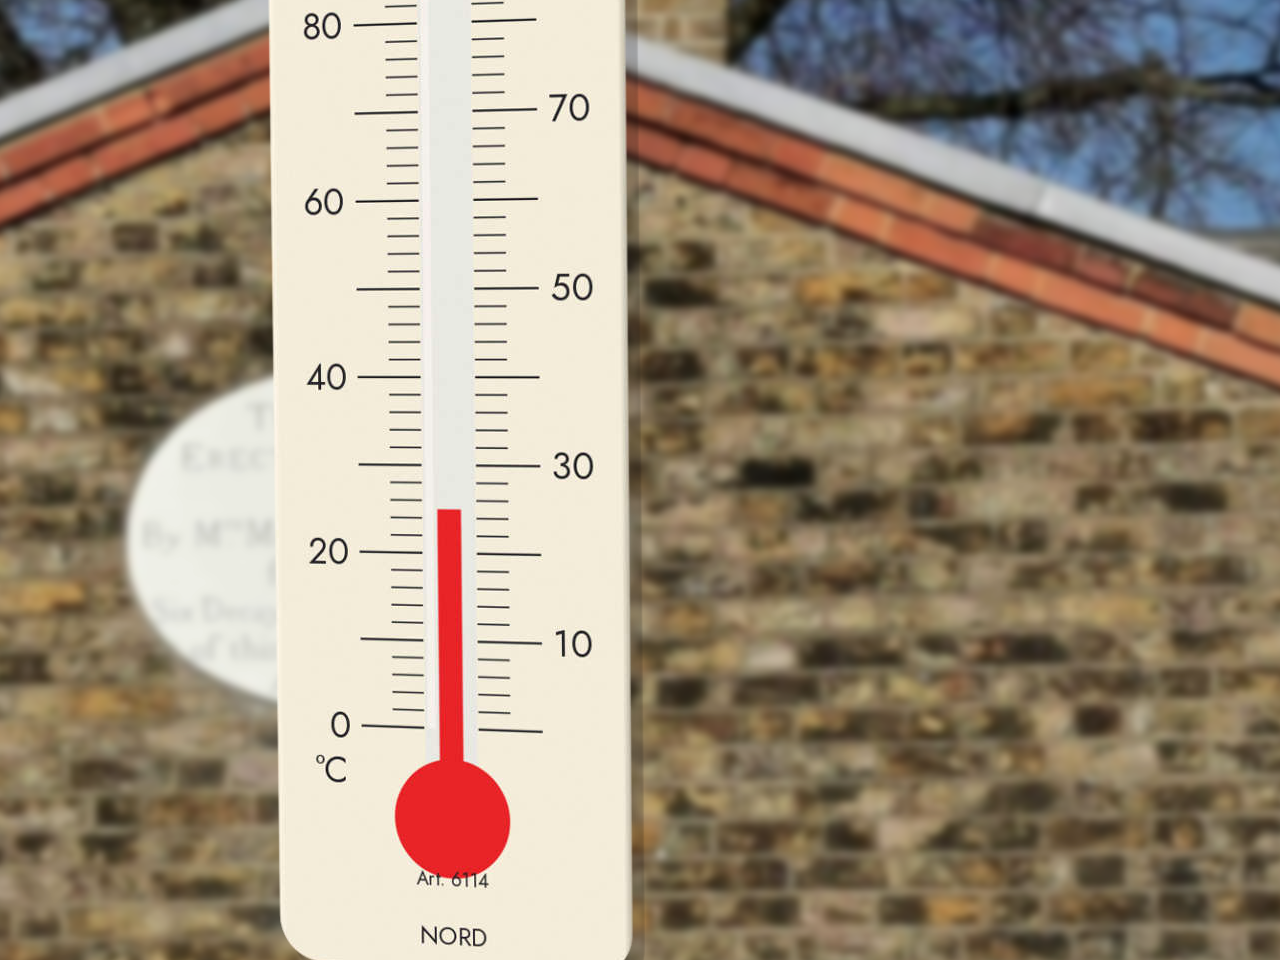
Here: 25°C
